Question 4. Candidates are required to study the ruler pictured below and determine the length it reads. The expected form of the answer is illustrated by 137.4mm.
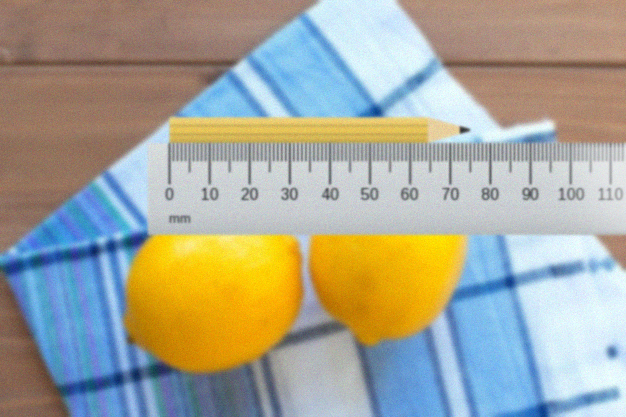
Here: 75mm
